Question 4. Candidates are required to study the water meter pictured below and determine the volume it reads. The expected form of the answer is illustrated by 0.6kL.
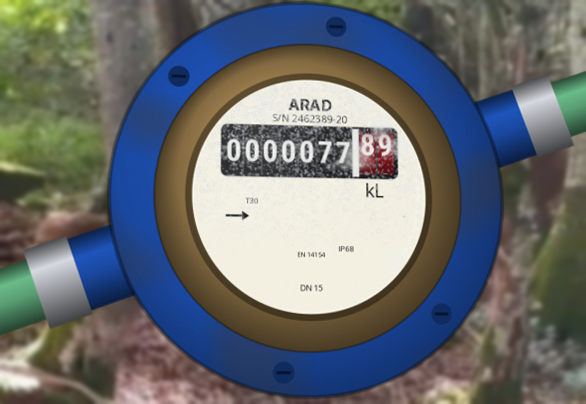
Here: 77.89kL
